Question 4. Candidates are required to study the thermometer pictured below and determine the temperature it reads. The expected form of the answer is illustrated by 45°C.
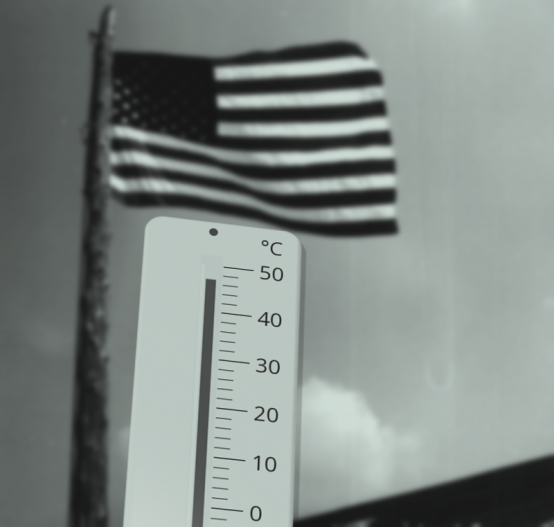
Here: 47°C
